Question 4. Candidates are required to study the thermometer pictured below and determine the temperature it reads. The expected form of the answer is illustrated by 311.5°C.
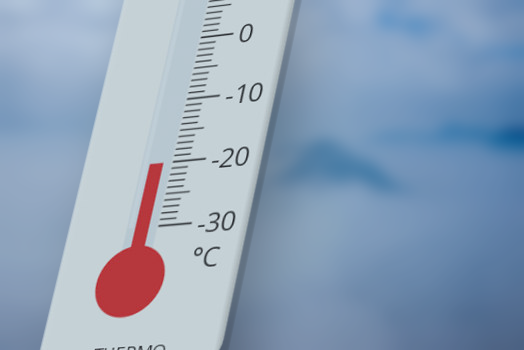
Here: -20°C
